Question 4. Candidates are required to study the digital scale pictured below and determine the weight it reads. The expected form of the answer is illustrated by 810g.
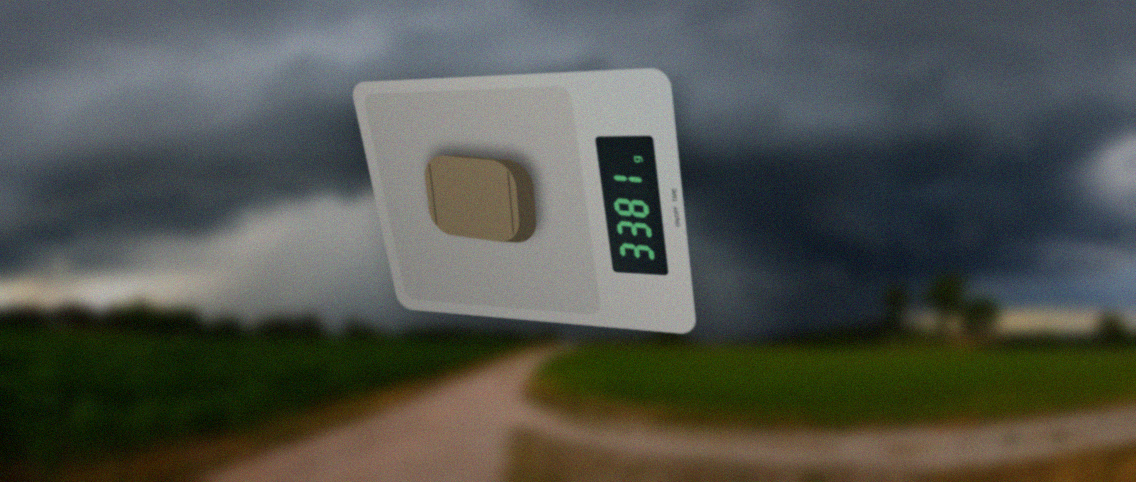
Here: 3381g
